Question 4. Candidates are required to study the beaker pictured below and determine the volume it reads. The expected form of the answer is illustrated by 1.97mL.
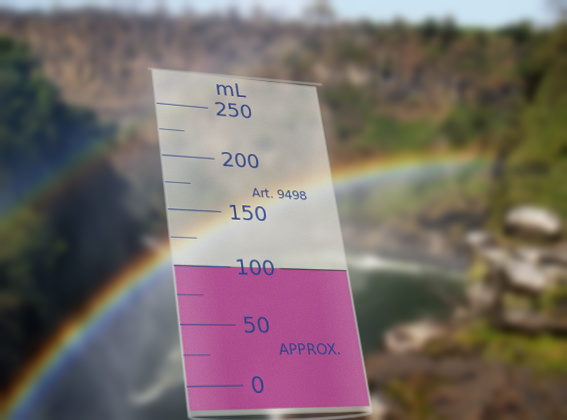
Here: 100mL
